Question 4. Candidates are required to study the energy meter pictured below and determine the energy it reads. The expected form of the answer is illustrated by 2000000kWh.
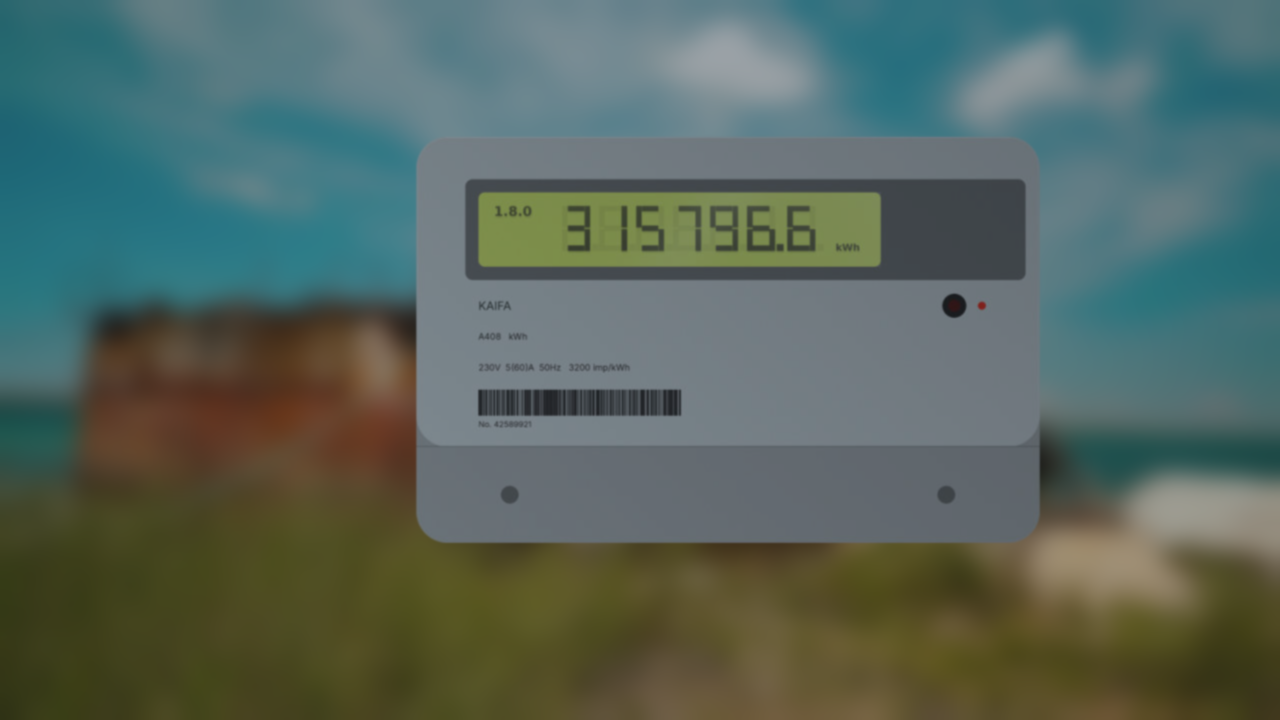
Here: 315796.6kWh
